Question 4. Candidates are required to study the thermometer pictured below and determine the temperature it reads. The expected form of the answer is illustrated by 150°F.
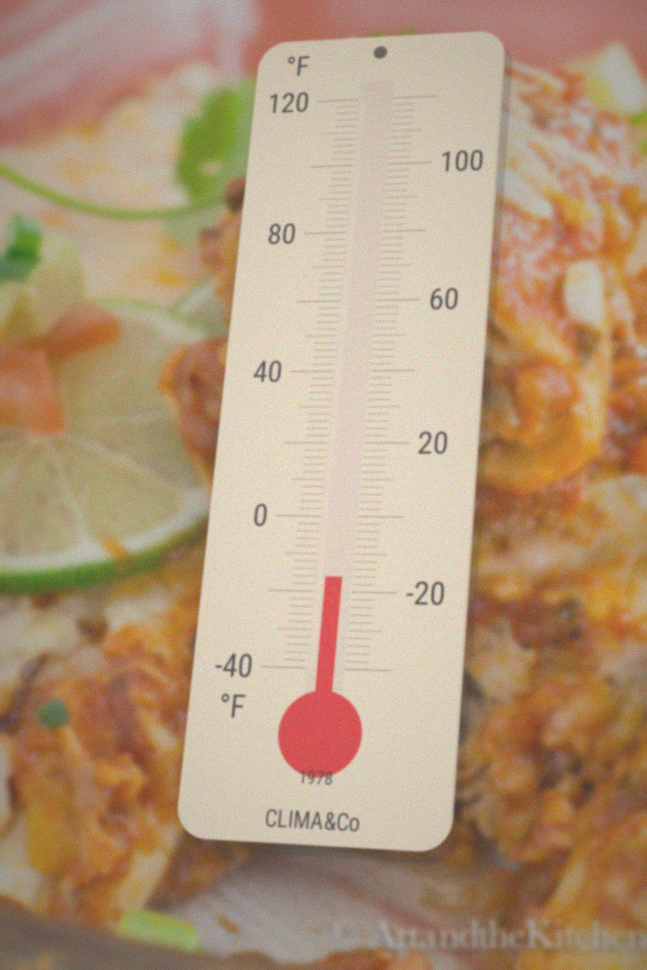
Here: -16°F
